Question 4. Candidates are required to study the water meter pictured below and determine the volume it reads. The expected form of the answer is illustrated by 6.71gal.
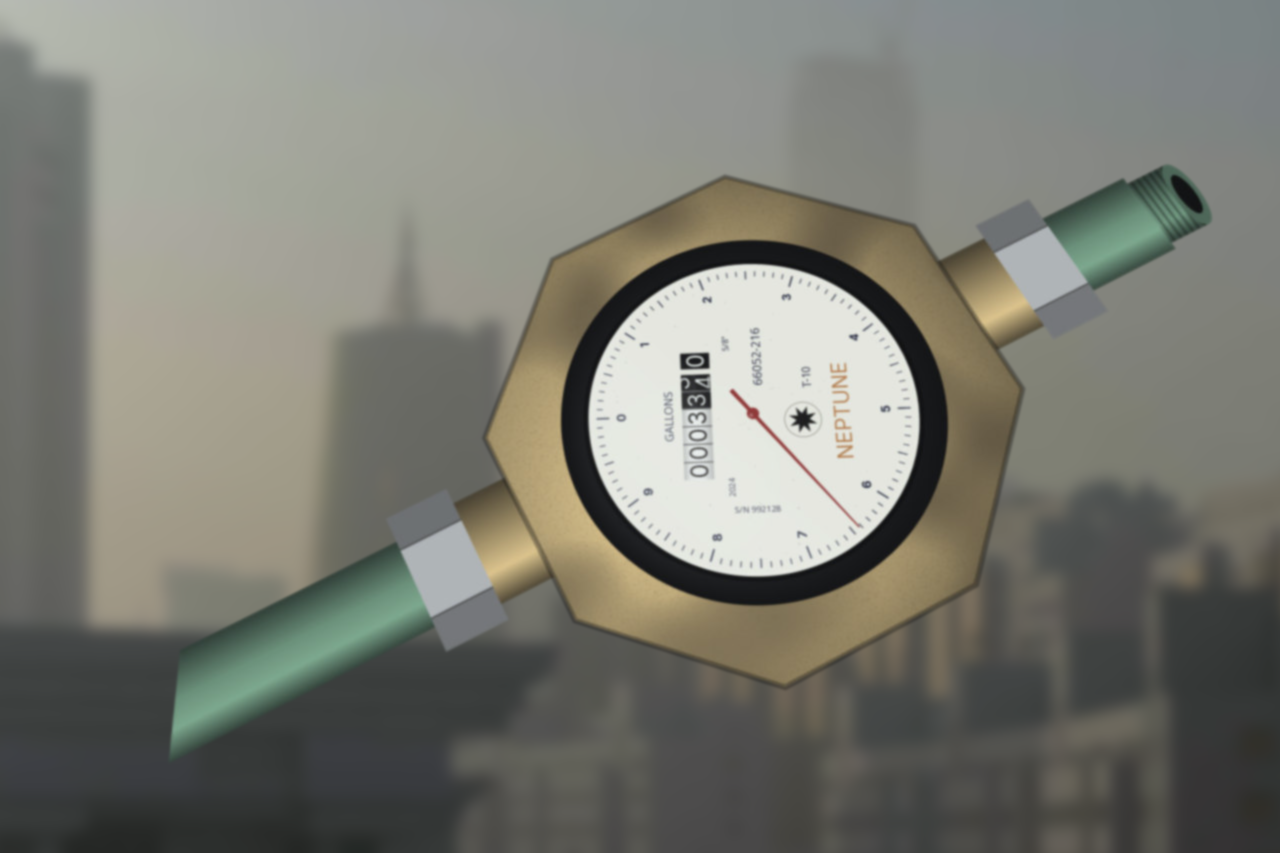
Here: 3336.4gal
